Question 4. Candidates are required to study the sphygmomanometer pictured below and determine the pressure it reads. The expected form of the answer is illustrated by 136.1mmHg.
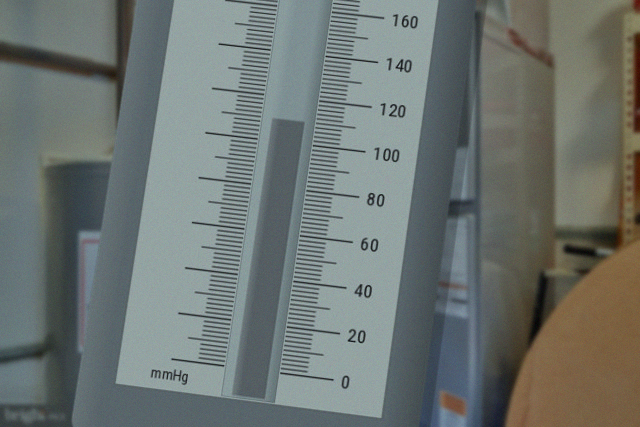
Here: 110mmHg
